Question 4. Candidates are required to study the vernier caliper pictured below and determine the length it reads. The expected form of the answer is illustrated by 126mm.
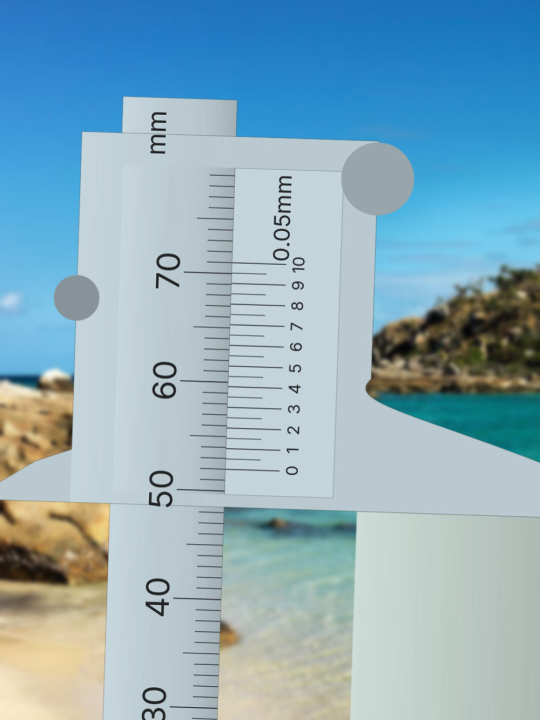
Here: 52.0mm
